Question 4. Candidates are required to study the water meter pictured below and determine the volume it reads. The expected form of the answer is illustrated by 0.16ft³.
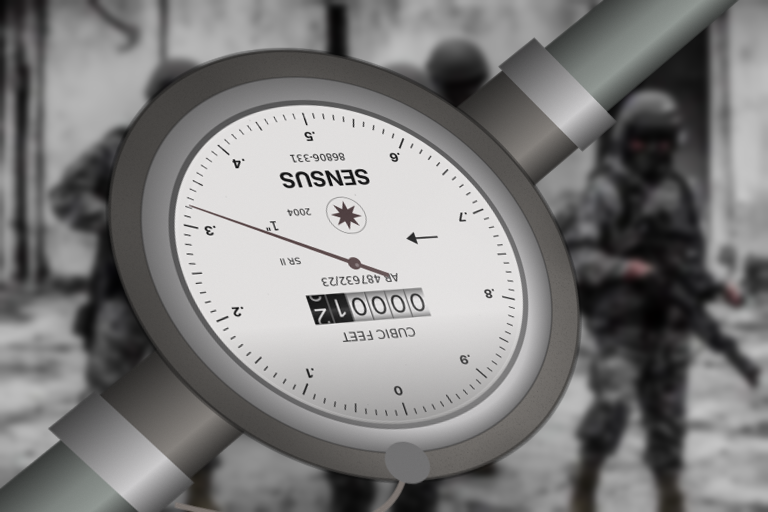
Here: 12.32ft³
